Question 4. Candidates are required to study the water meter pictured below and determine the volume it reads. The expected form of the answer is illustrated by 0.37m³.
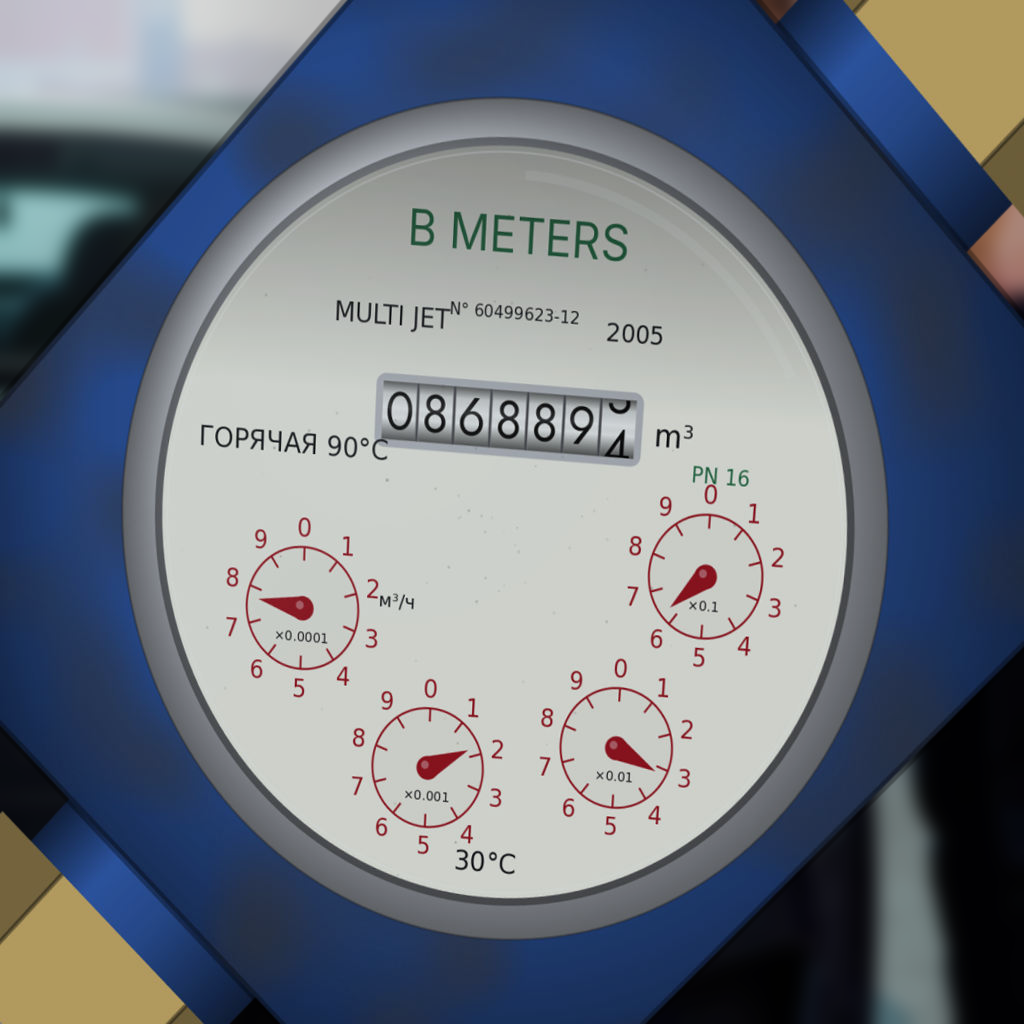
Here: 868893.6317m³
